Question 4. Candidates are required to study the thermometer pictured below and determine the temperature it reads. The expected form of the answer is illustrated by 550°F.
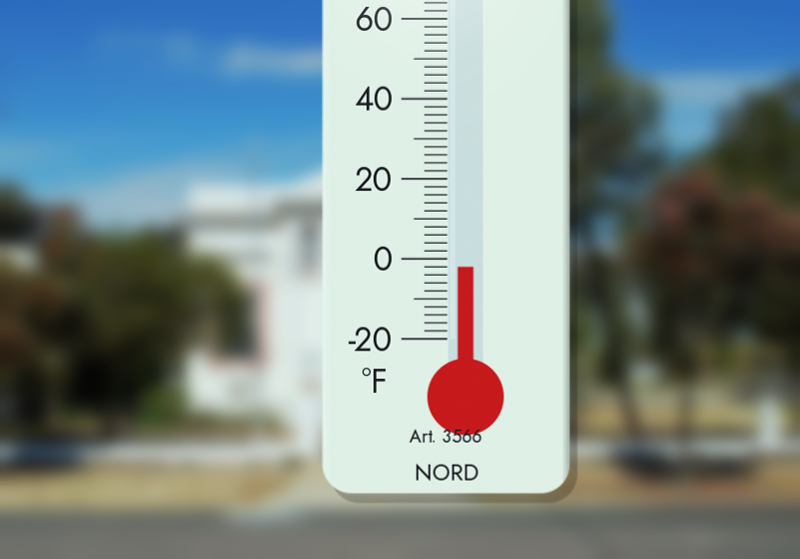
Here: -2°F
